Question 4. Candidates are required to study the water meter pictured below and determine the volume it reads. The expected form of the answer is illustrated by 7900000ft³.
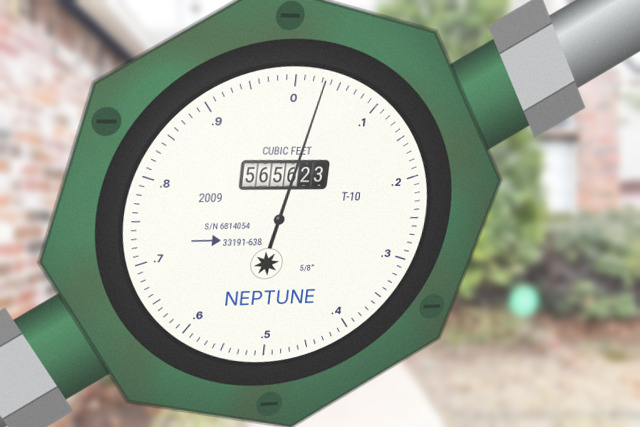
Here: 565623.03ft³
